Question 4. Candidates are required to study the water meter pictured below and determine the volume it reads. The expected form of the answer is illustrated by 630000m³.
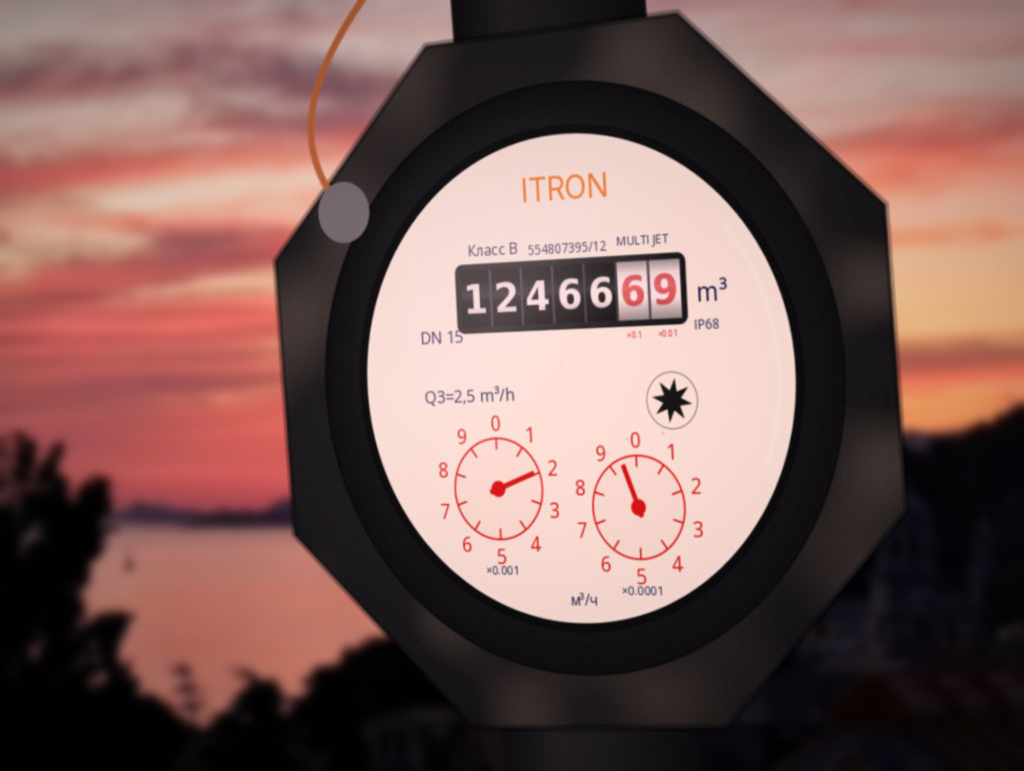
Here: 12466.6919m³
